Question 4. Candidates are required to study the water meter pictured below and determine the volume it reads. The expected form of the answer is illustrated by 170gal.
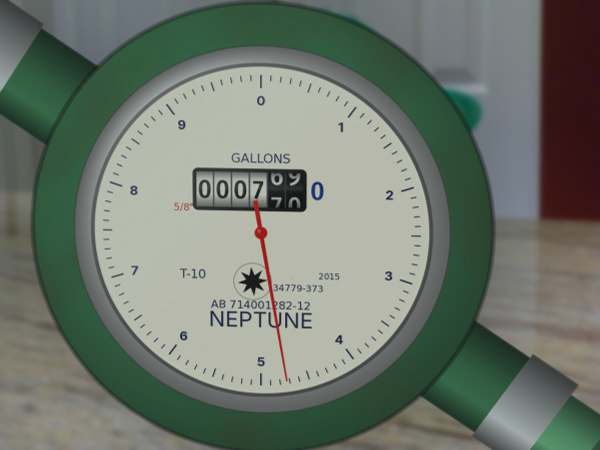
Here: 7694.7gal
